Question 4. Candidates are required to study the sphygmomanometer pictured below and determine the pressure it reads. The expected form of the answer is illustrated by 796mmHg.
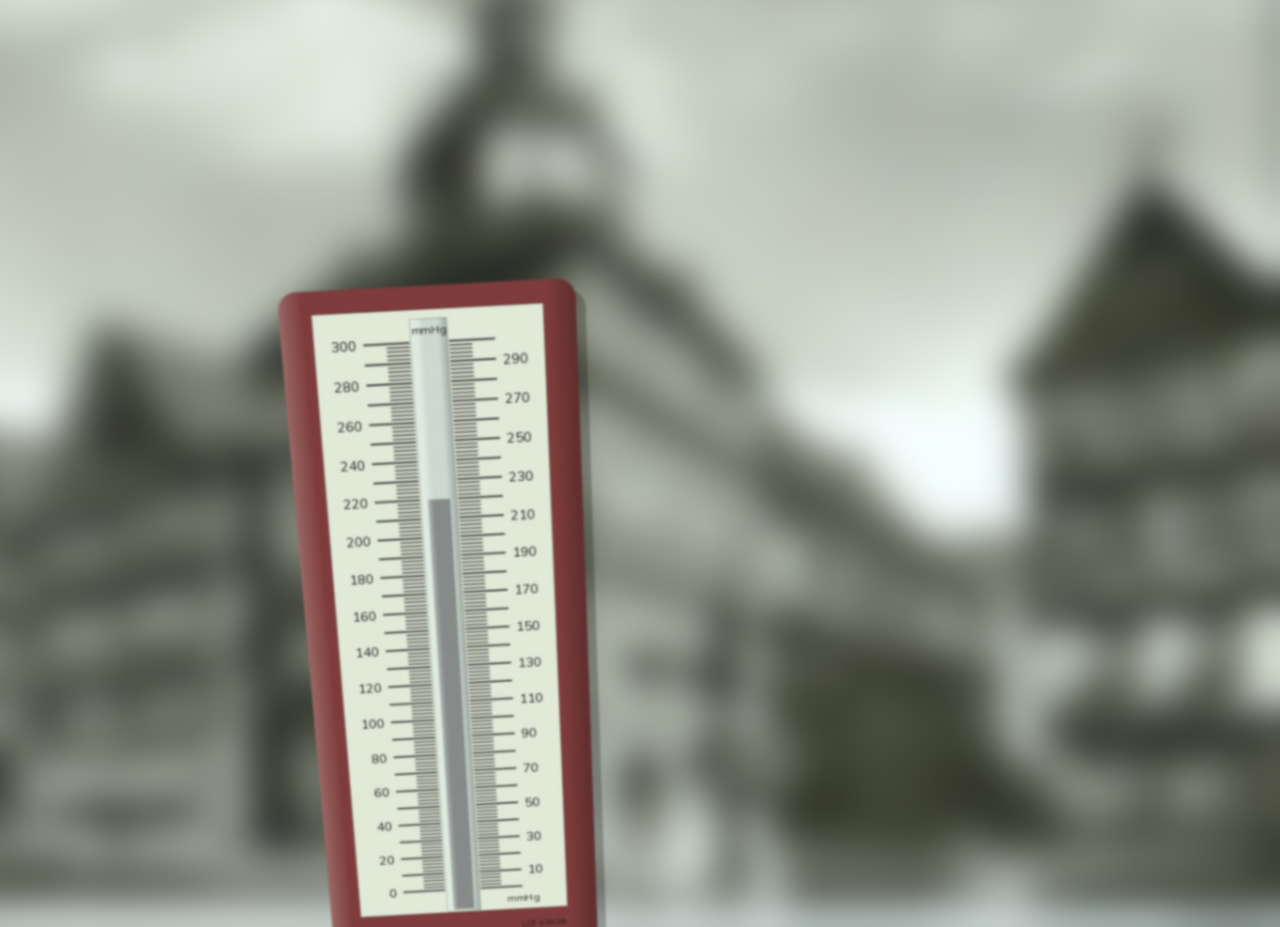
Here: 220mmHg
